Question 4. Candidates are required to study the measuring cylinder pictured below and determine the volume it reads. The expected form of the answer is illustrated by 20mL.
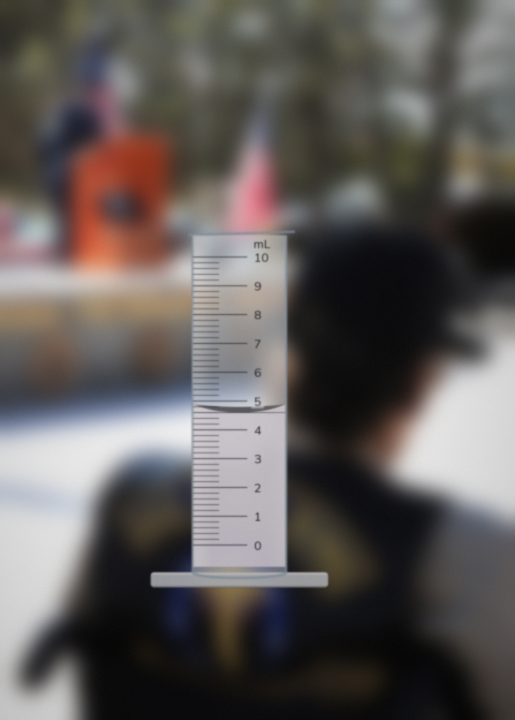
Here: 4.6mL
